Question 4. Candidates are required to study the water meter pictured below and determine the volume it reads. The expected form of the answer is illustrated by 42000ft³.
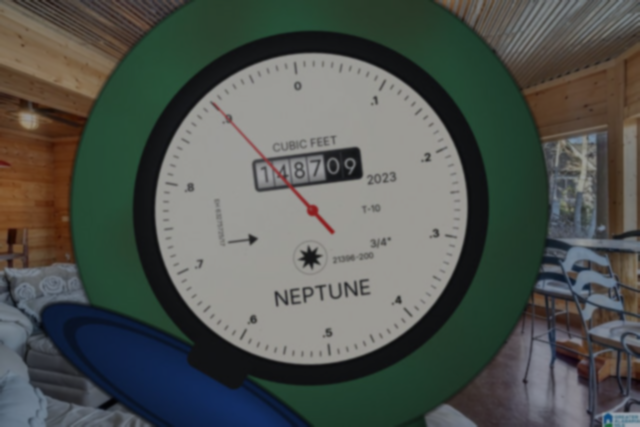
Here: 148708.90ft³
